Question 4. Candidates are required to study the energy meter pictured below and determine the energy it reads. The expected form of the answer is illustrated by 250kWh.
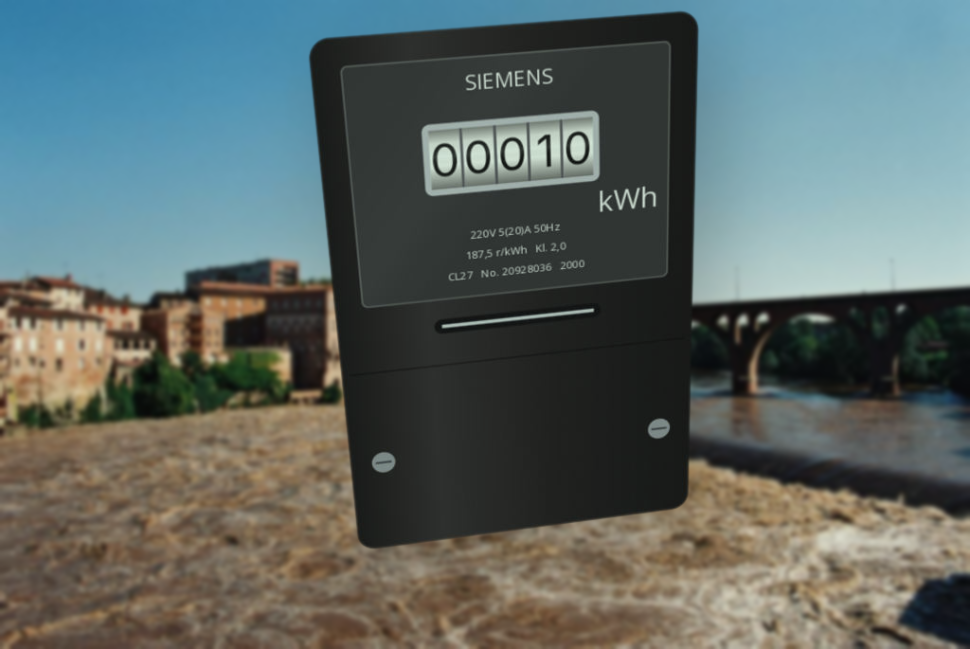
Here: 10kWh
